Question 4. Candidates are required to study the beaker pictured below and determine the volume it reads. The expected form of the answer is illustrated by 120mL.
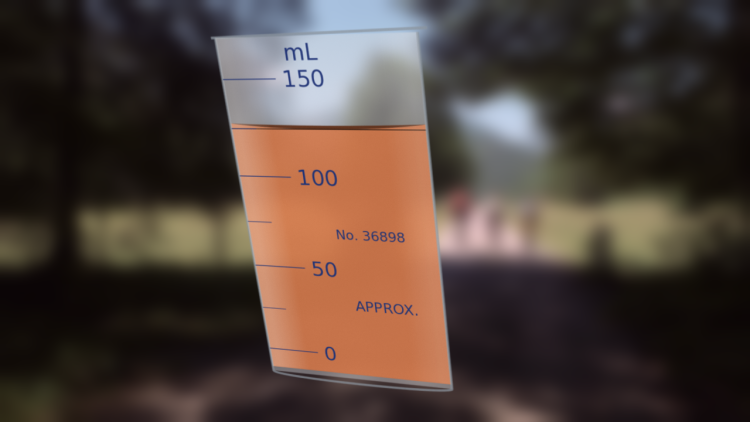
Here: 125mL
